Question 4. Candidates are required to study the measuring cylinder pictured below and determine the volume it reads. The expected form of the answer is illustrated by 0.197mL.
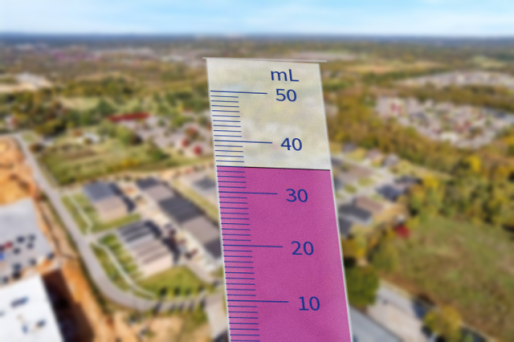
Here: 35mL
